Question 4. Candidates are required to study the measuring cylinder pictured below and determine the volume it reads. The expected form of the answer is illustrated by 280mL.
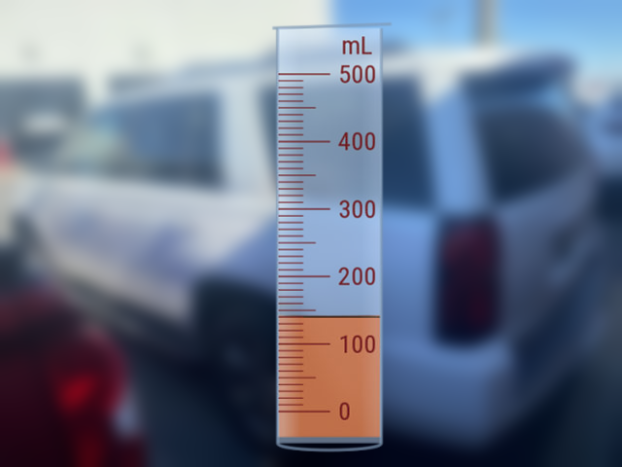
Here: 140mL
